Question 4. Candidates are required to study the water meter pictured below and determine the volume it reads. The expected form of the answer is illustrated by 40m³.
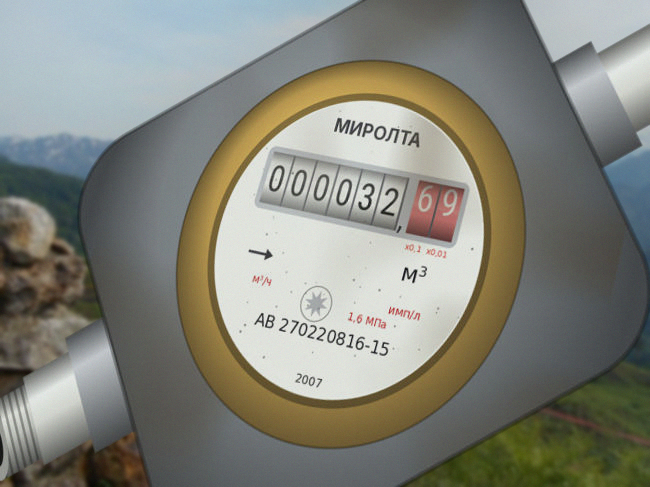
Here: 32.69m³
